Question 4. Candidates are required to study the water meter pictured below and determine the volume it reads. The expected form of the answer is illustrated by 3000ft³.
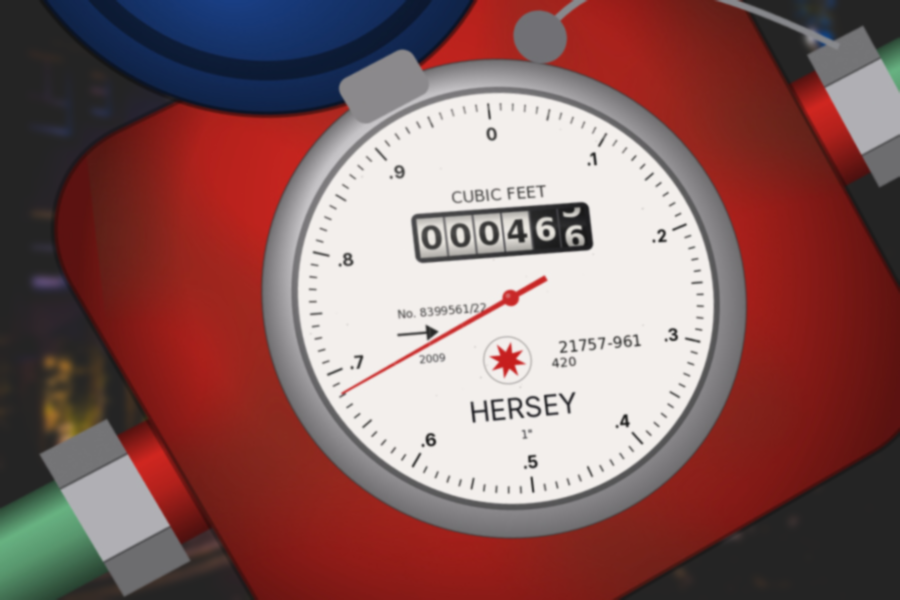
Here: 465.68ft³
